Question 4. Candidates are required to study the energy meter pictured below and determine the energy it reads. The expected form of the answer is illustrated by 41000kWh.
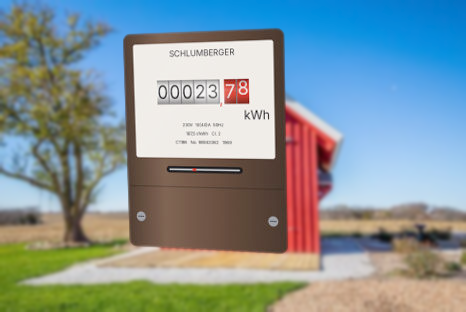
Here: 23.78kWh
